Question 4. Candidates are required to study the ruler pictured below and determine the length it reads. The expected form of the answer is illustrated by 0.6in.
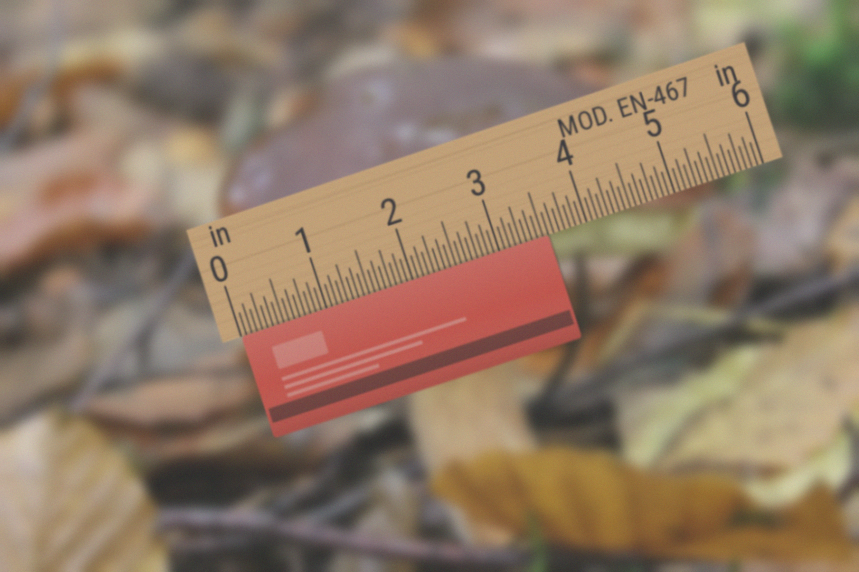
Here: 3.5625in
